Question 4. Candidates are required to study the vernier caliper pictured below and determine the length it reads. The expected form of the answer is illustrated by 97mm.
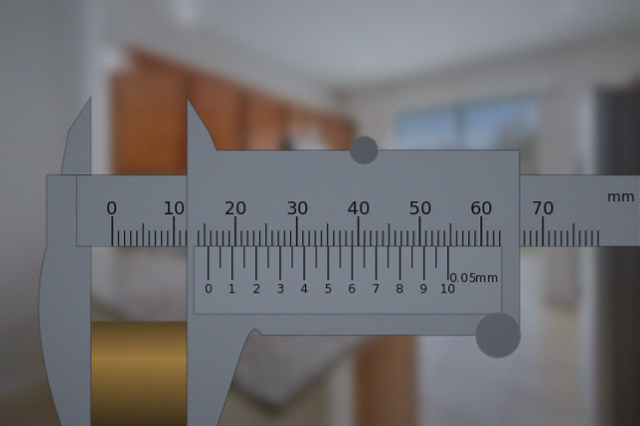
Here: 15.6mm
